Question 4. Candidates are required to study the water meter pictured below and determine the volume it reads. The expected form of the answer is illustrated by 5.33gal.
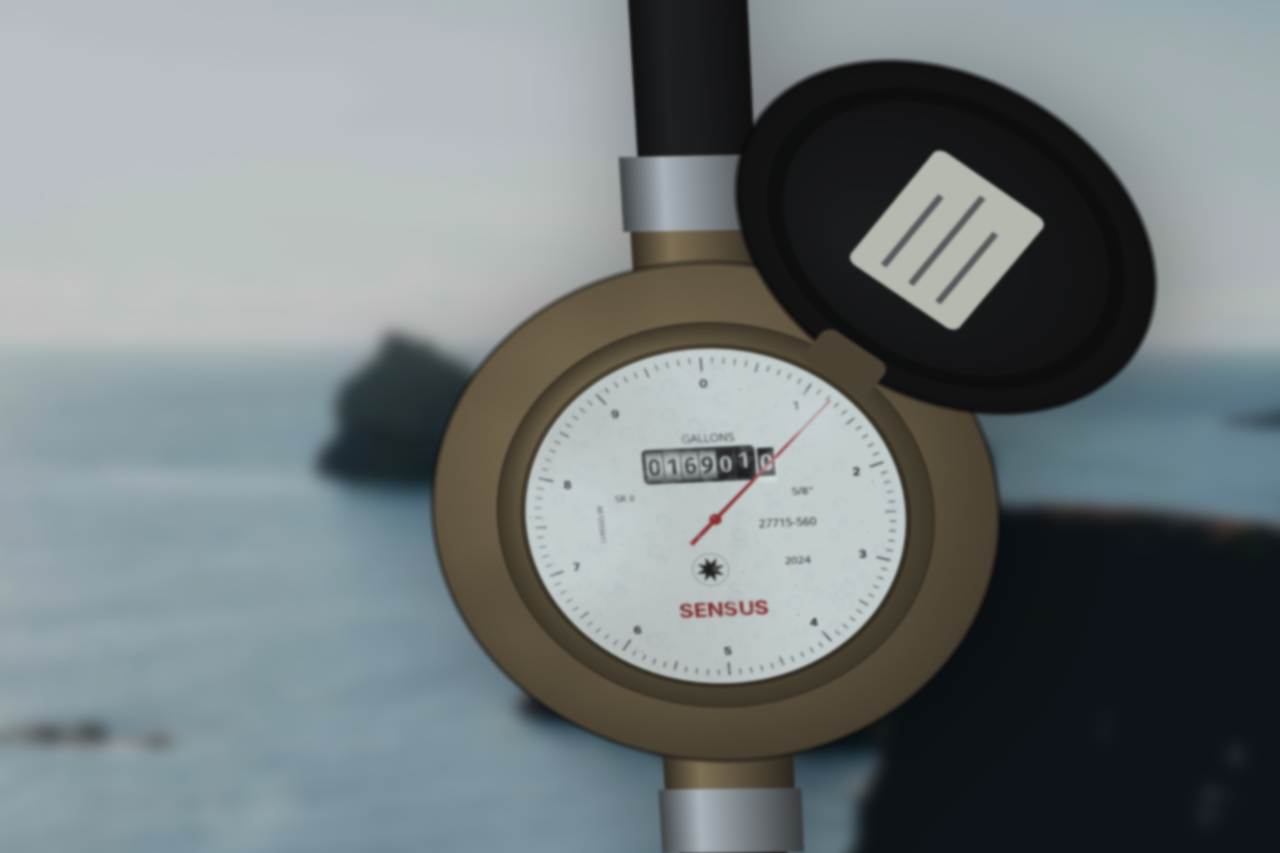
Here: 169011.2gal
